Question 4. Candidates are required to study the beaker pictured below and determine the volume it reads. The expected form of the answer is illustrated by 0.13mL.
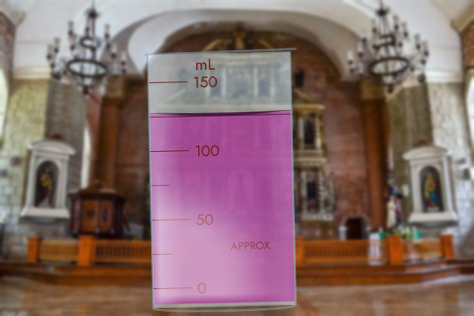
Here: 125mL
